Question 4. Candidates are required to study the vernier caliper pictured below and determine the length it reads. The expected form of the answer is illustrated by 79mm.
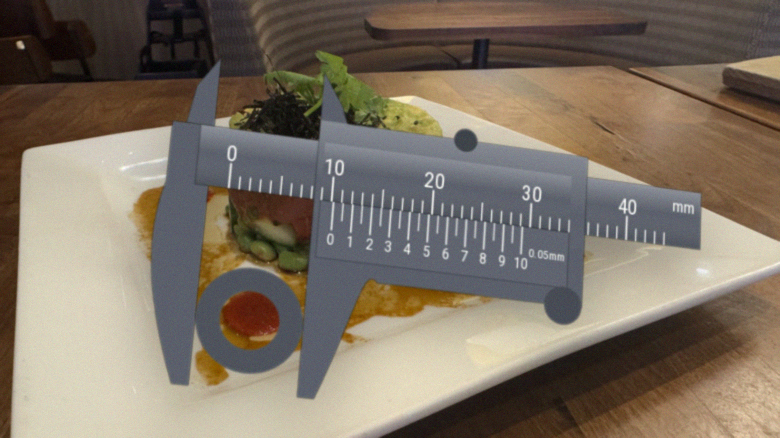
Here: 10.2mm
